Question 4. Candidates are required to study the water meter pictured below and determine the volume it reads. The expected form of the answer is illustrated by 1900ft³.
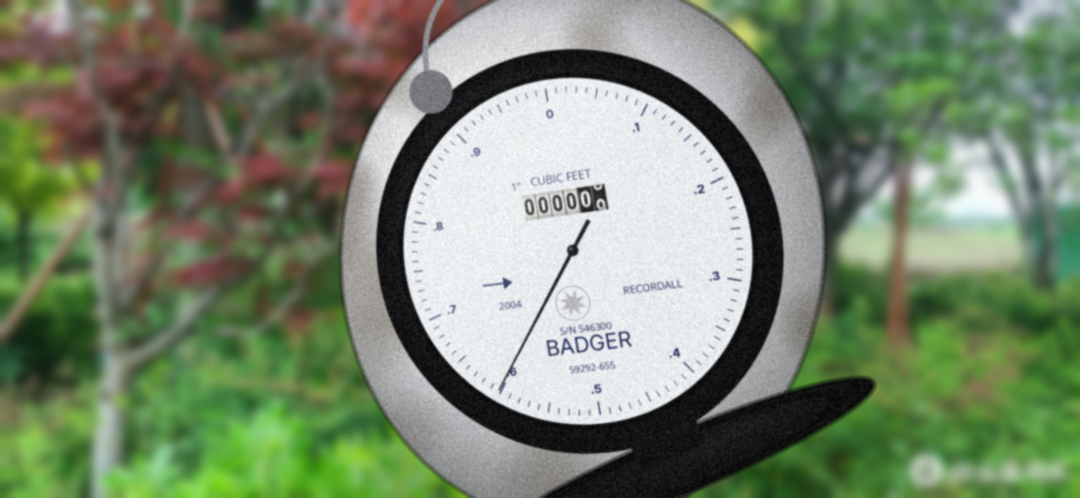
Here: 8.60ft³
